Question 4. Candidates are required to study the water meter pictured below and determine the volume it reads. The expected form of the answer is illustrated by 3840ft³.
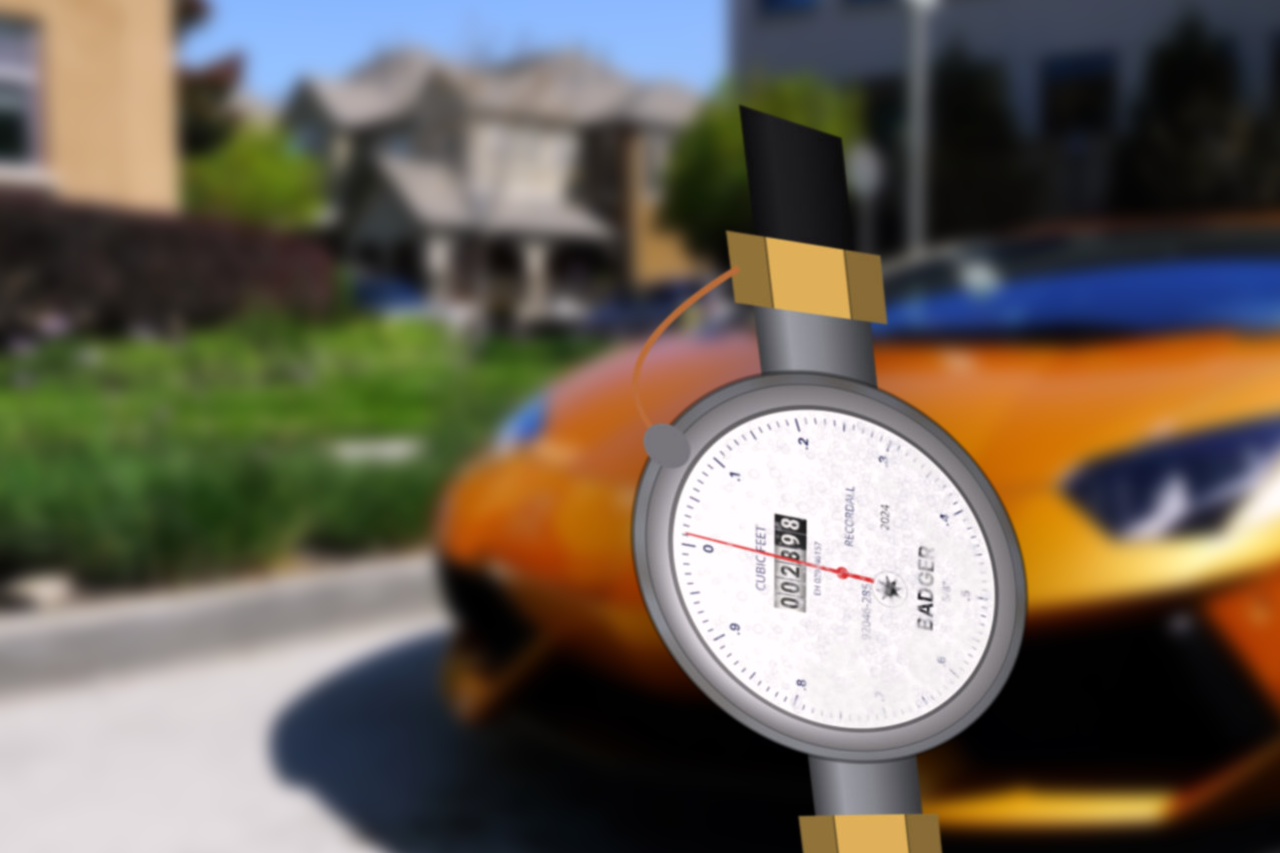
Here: 2898.01ft³
